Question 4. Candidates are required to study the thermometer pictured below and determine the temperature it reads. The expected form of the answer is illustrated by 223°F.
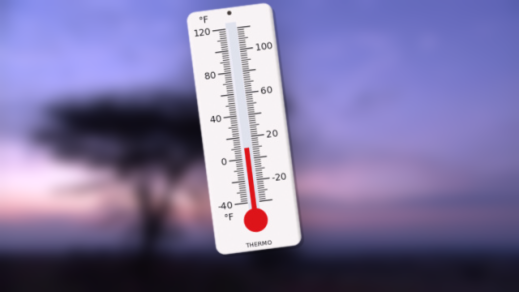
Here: 10°F
